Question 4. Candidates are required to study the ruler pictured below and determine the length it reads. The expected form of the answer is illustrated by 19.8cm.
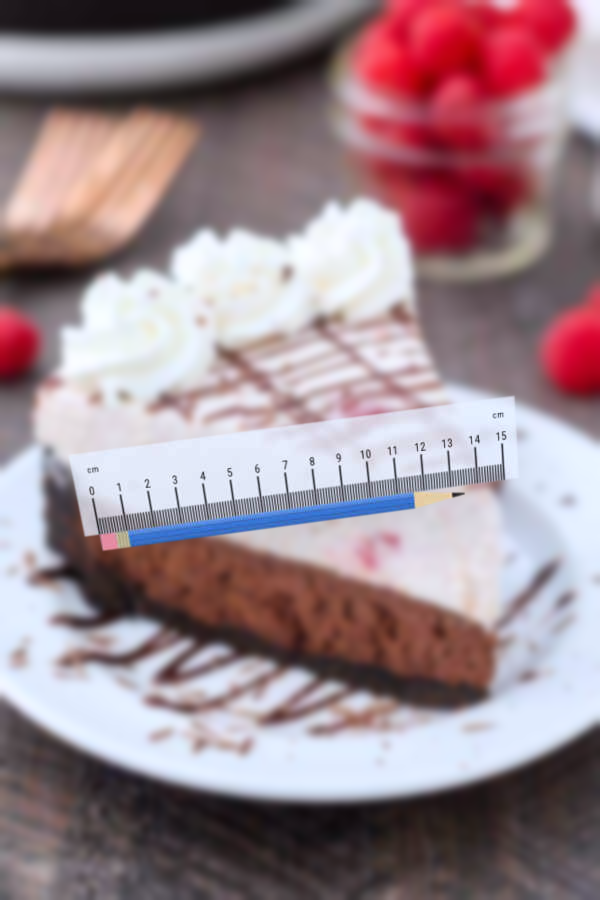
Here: 13.5cm
